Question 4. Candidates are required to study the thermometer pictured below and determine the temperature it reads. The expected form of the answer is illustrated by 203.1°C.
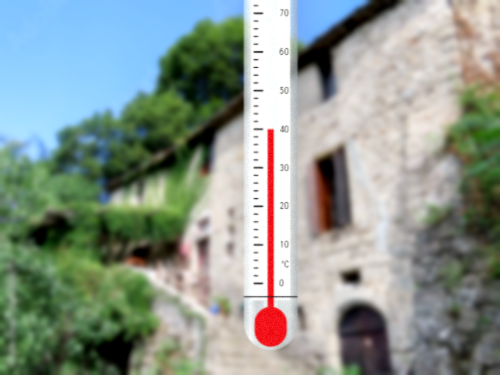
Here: 40°C
